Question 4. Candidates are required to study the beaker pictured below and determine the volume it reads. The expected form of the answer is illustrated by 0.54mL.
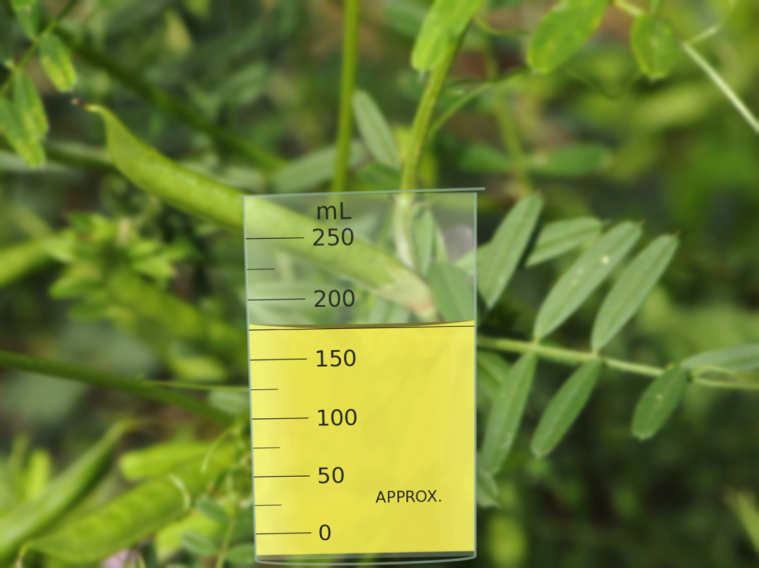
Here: 175mL
